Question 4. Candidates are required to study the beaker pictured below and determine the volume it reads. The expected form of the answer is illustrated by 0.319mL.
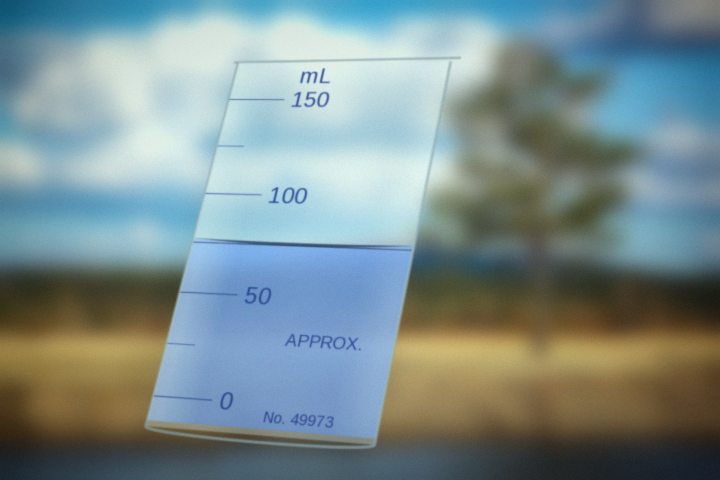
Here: 75mL
